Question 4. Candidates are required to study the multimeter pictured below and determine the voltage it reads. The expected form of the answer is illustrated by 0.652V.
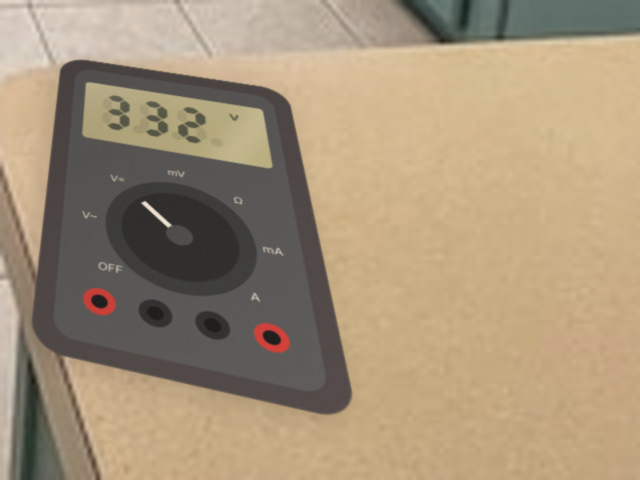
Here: 332V
